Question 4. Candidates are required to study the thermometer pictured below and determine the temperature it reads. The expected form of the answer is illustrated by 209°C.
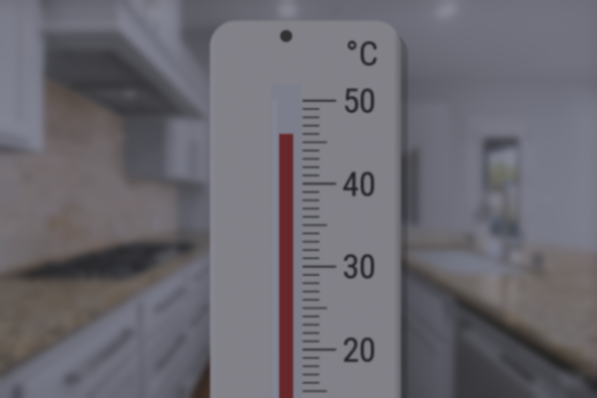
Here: 46°C
